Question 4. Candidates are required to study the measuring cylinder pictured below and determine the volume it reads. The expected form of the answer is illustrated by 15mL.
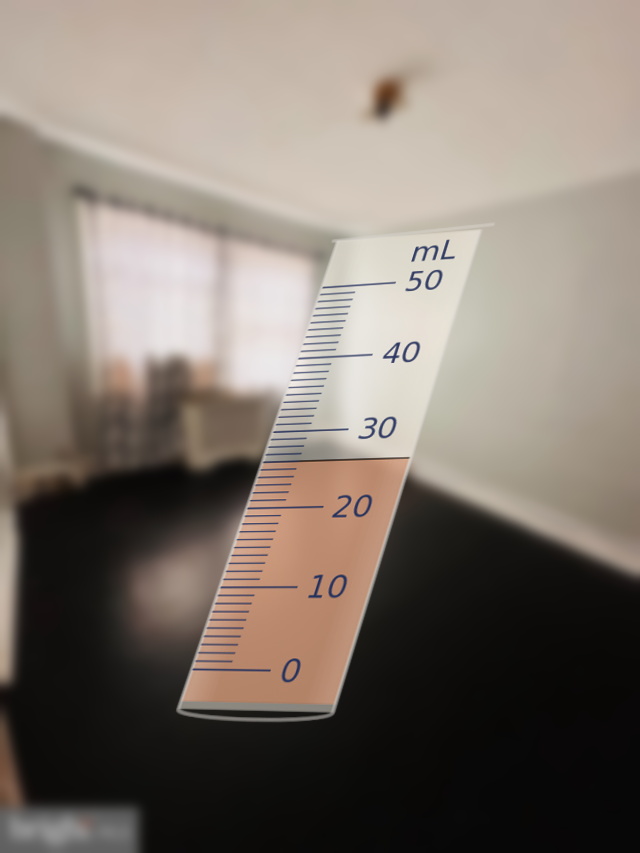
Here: 26mL
